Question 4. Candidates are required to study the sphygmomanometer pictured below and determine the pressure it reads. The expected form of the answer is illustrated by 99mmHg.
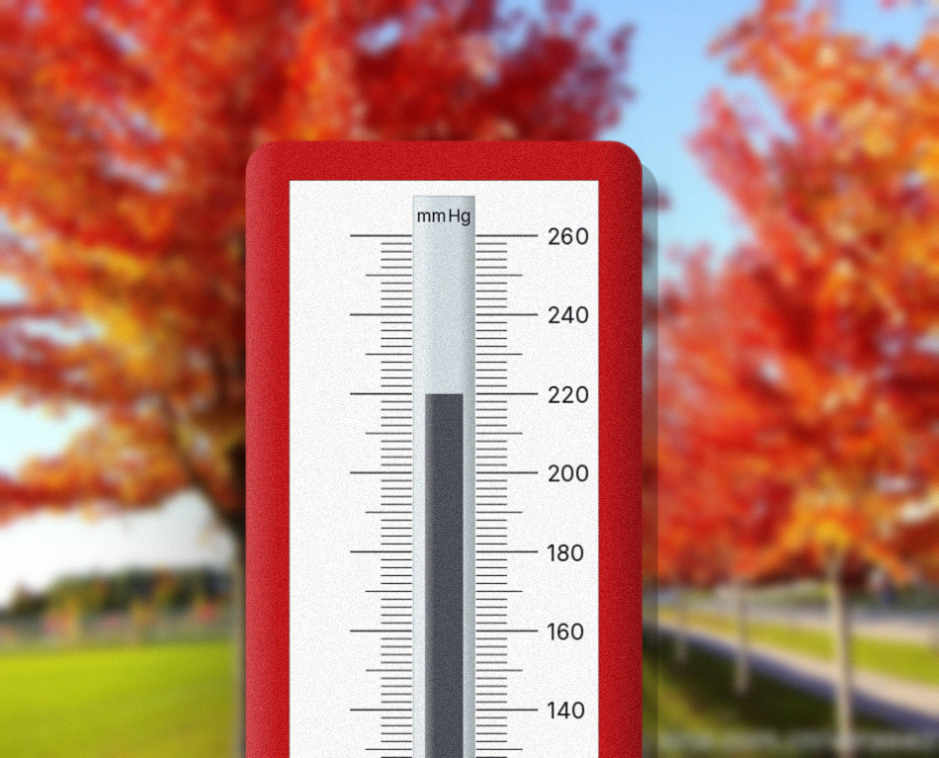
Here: 220mmHg
